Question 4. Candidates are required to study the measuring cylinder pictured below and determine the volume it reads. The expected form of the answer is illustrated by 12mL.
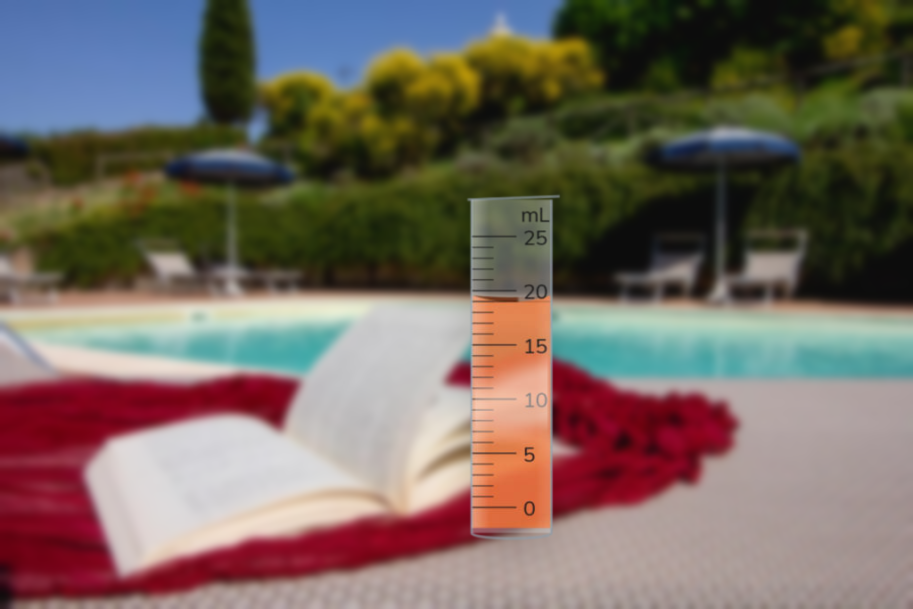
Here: 19mL
